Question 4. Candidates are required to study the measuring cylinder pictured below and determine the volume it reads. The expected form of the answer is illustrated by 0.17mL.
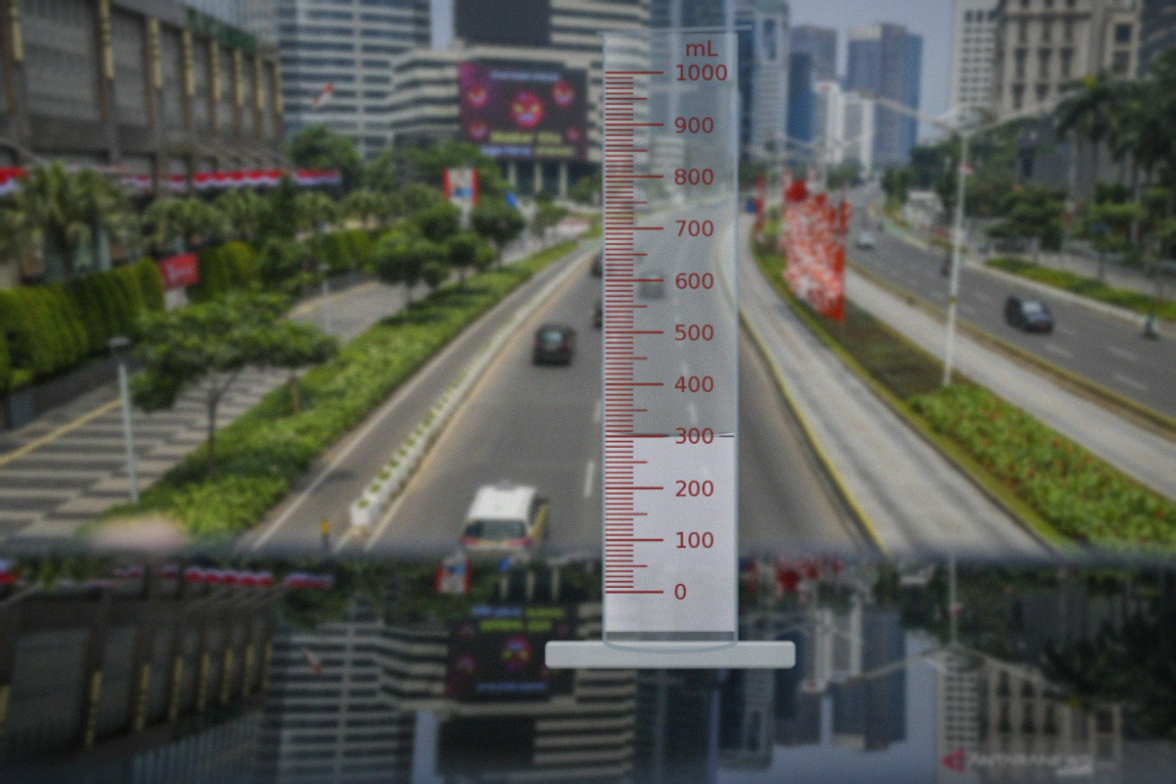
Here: 300mL
